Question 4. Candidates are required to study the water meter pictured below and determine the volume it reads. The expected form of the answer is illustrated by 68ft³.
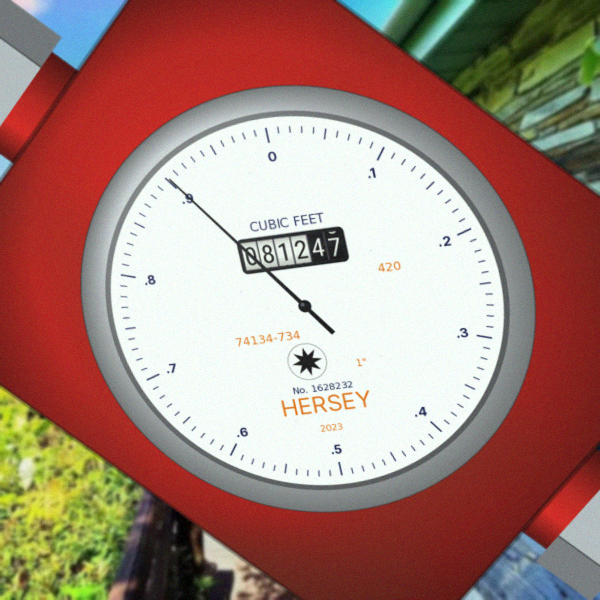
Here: 81246.90ft³
